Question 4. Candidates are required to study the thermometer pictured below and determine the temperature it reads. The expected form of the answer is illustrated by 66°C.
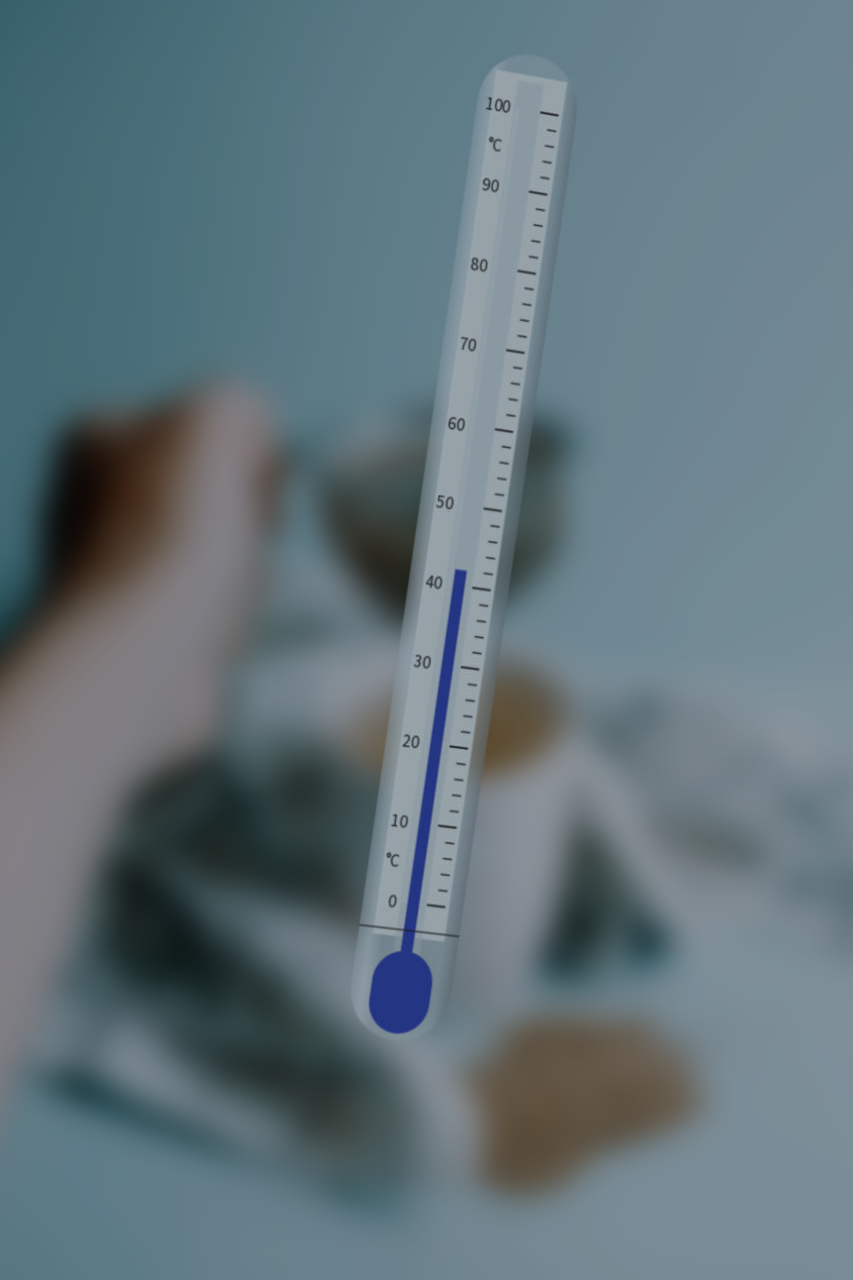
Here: 42°C
